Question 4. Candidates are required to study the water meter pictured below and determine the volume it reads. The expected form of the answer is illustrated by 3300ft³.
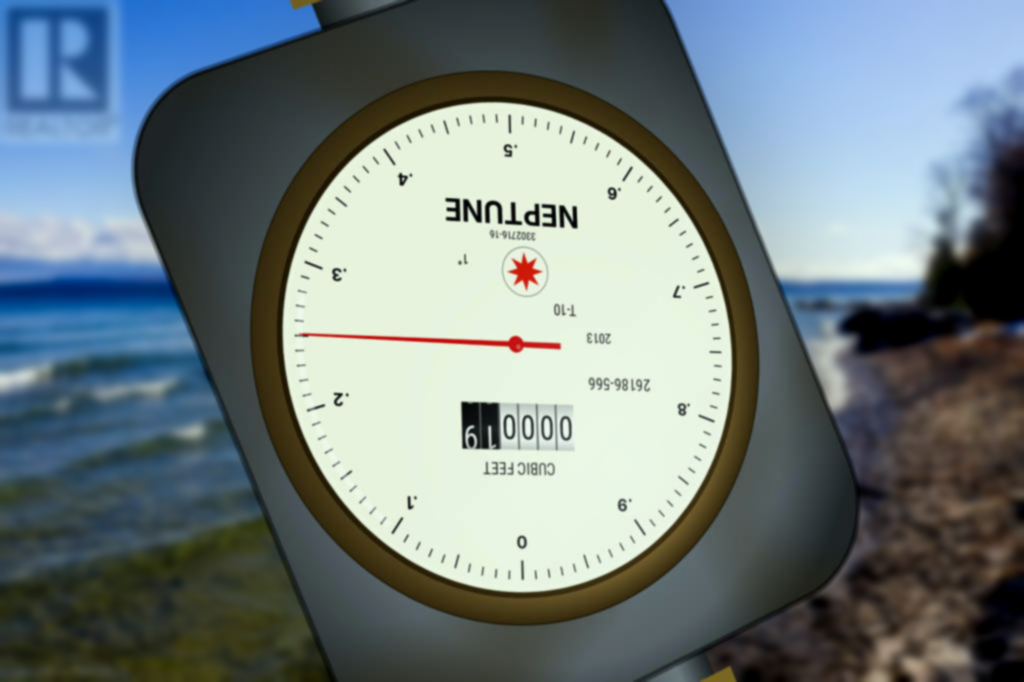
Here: 19.25ft³
